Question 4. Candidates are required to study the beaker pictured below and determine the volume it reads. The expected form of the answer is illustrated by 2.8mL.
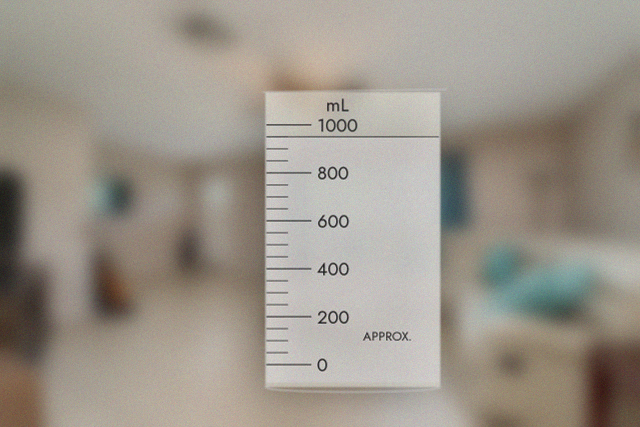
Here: 950mL
